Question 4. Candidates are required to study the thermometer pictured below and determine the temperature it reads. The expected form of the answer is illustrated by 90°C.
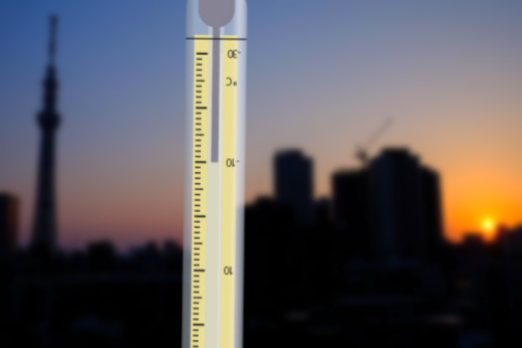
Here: -10°C
